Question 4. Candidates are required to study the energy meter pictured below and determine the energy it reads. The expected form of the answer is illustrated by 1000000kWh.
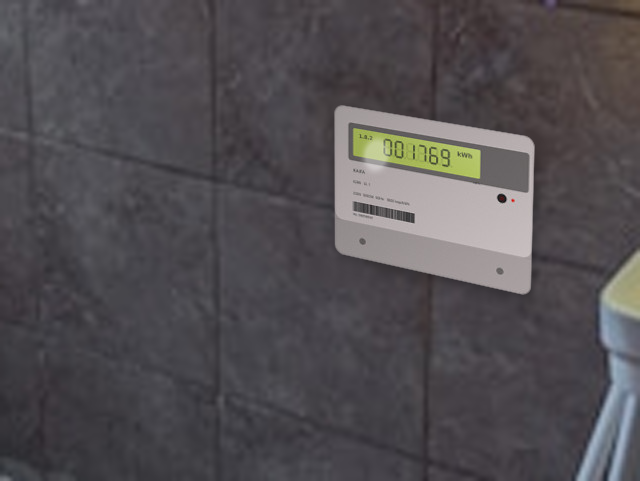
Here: 1769kWh
